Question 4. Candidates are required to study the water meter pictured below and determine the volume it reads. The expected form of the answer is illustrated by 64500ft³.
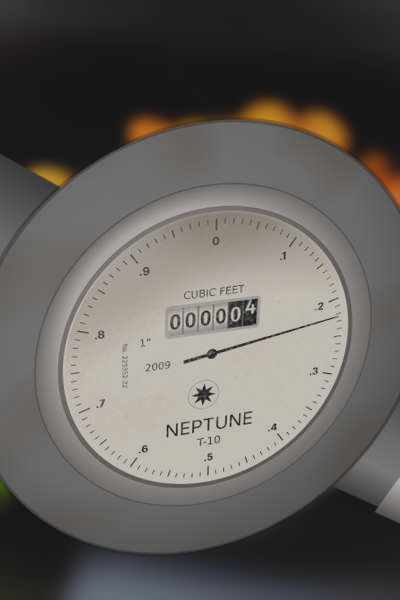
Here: 4.22ft³
